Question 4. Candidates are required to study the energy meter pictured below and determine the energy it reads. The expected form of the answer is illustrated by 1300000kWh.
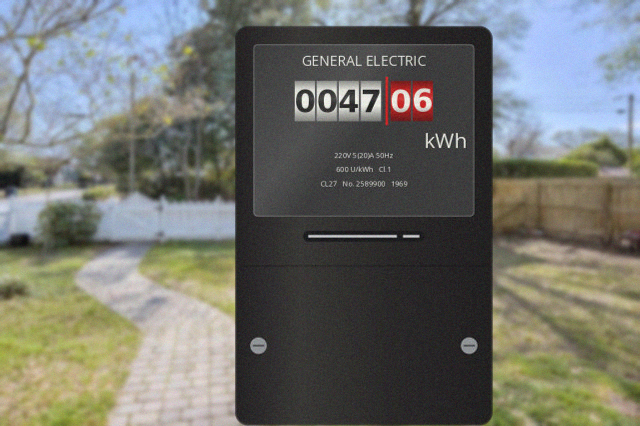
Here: 47.06kWh
